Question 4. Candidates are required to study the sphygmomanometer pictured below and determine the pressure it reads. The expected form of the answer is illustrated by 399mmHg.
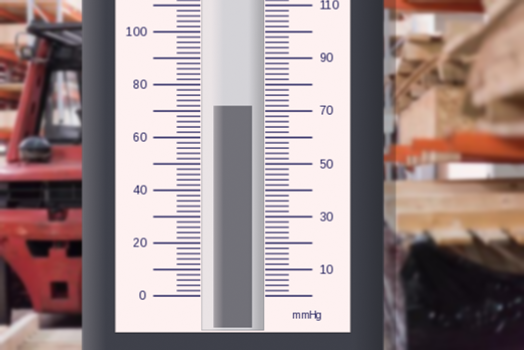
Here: 72mmHg
